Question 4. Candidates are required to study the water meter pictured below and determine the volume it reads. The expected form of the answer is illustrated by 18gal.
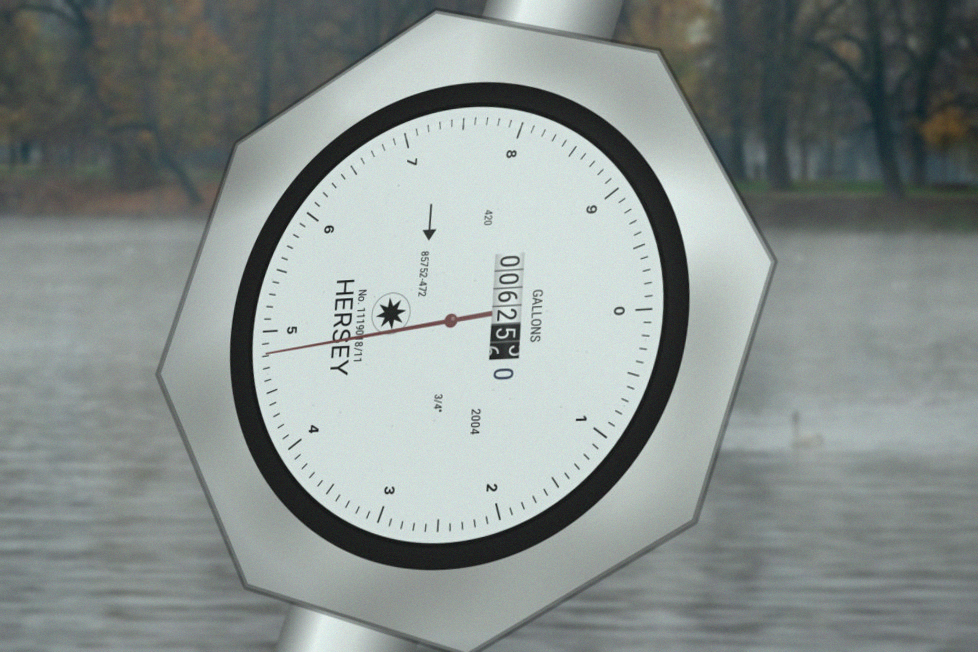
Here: 62554.8gal
